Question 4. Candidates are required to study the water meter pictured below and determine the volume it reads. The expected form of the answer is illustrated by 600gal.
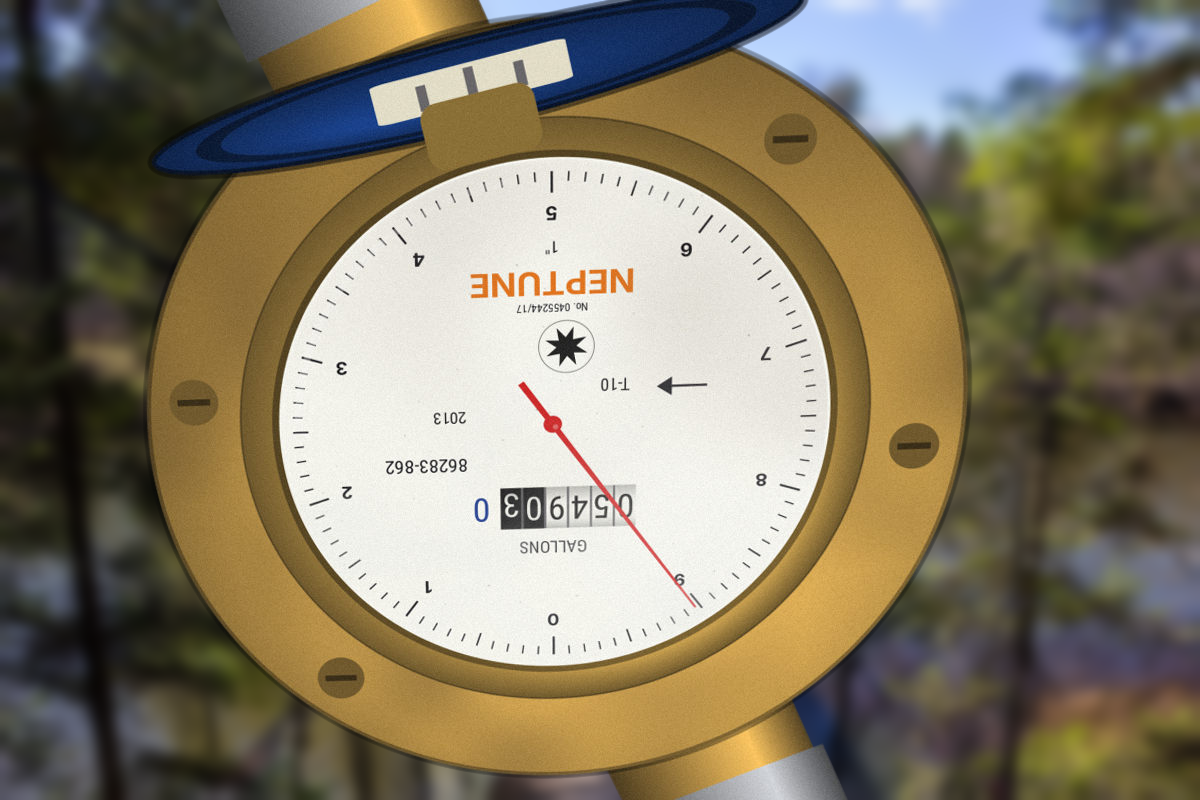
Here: 549029.0gal
